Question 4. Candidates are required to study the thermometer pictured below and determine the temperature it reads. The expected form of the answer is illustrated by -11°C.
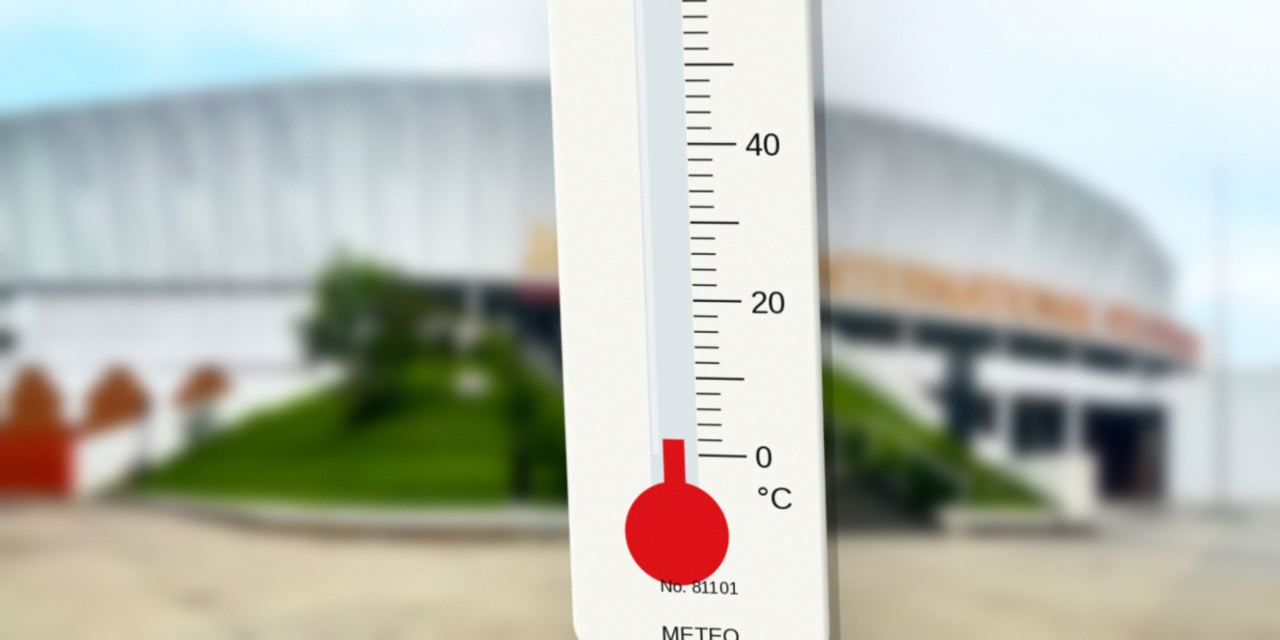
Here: 2°C
